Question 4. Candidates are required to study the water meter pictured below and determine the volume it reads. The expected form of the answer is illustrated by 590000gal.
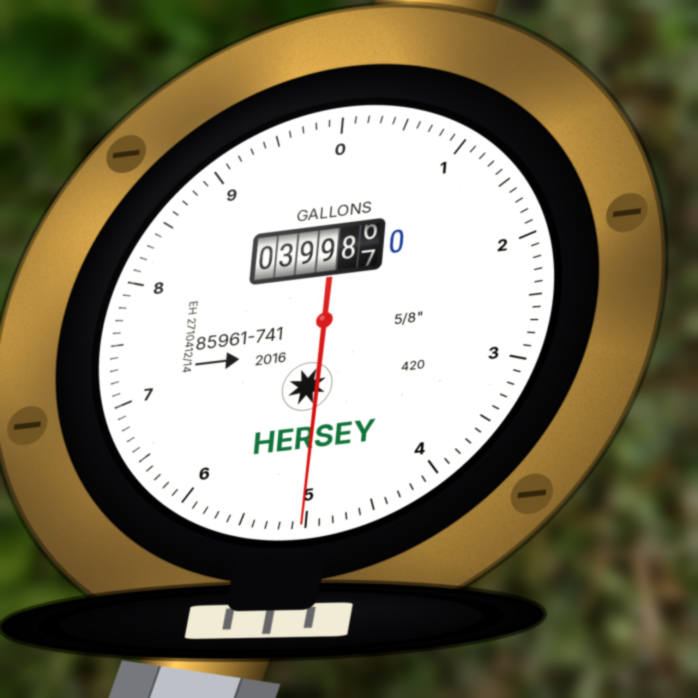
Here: 399865.0gal
